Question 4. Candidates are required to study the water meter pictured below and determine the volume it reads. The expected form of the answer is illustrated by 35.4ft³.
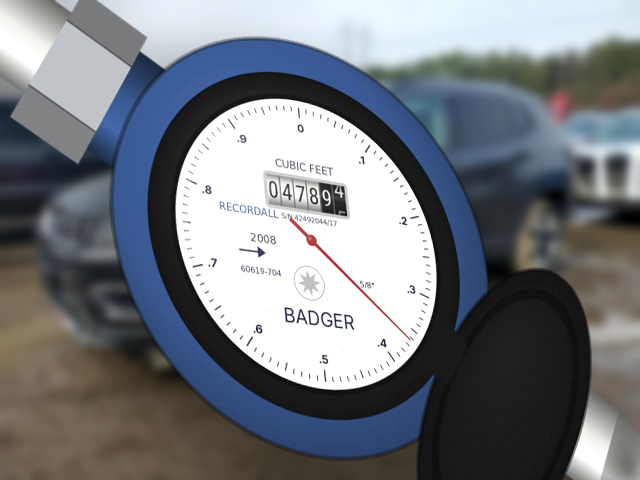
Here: 47894.36ft³
